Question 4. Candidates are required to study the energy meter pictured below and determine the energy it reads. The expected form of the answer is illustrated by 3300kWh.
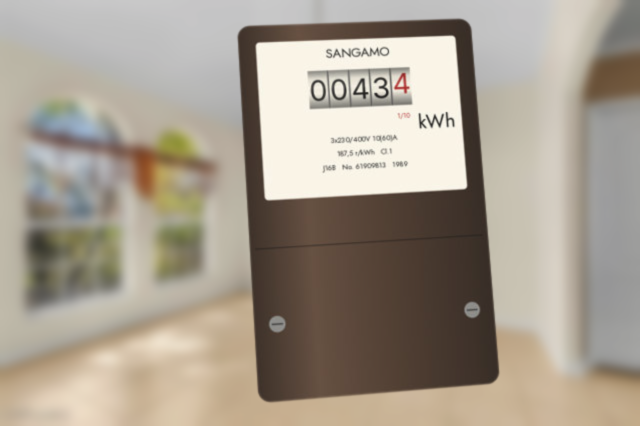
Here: 43.4kWh
